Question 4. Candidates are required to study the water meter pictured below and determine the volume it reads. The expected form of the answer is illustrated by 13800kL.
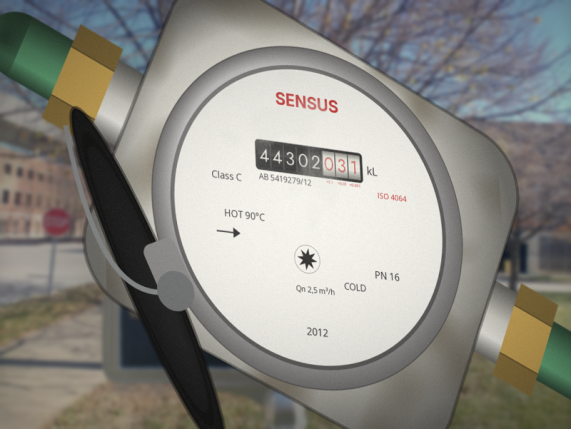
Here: 44302.031kL
